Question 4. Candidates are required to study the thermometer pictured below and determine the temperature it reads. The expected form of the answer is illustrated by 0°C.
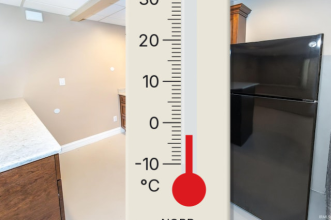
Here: -3°C
